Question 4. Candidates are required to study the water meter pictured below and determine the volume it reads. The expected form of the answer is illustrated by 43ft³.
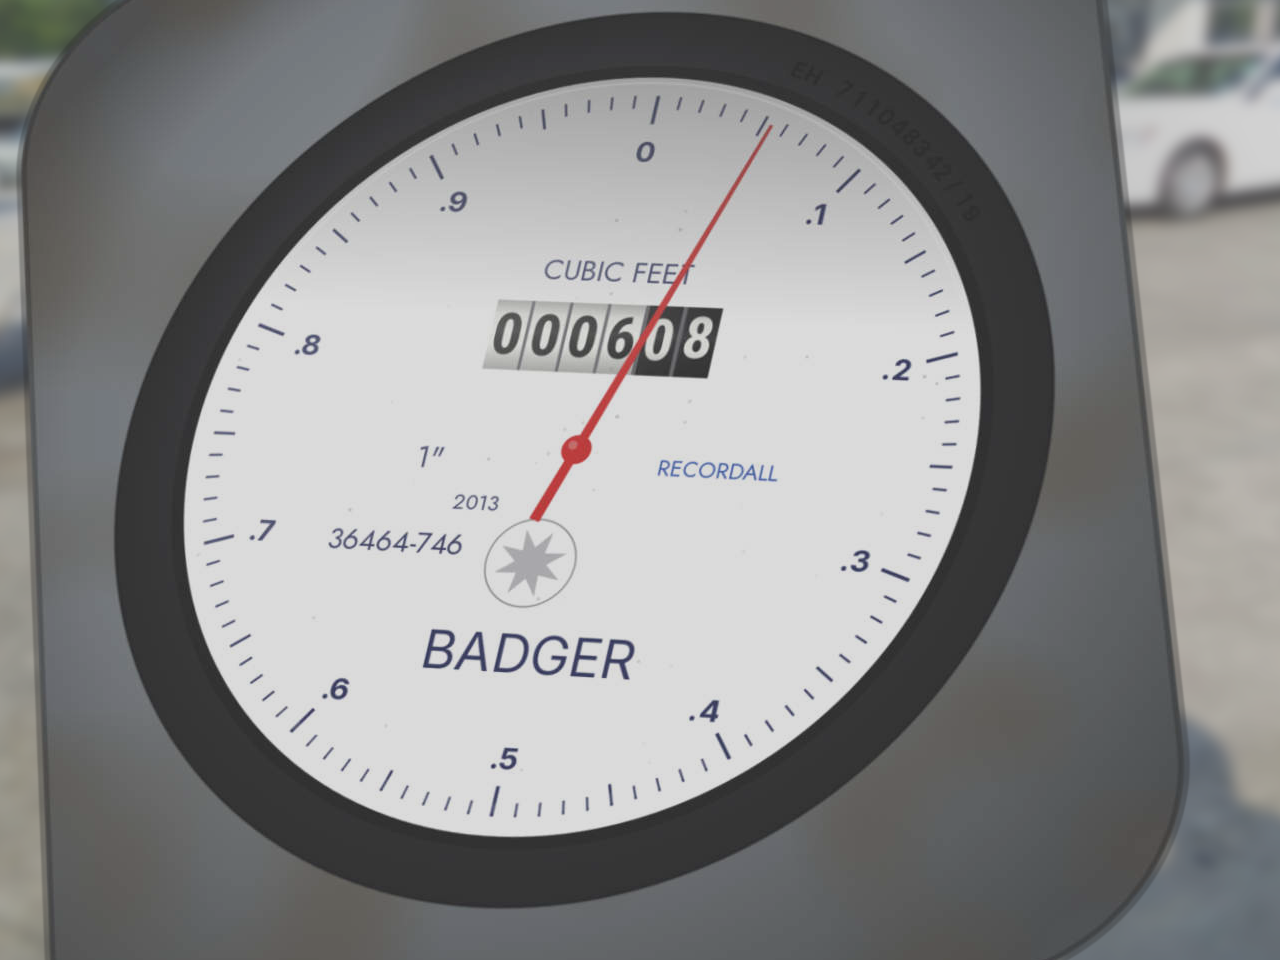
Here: 608.05ft³
